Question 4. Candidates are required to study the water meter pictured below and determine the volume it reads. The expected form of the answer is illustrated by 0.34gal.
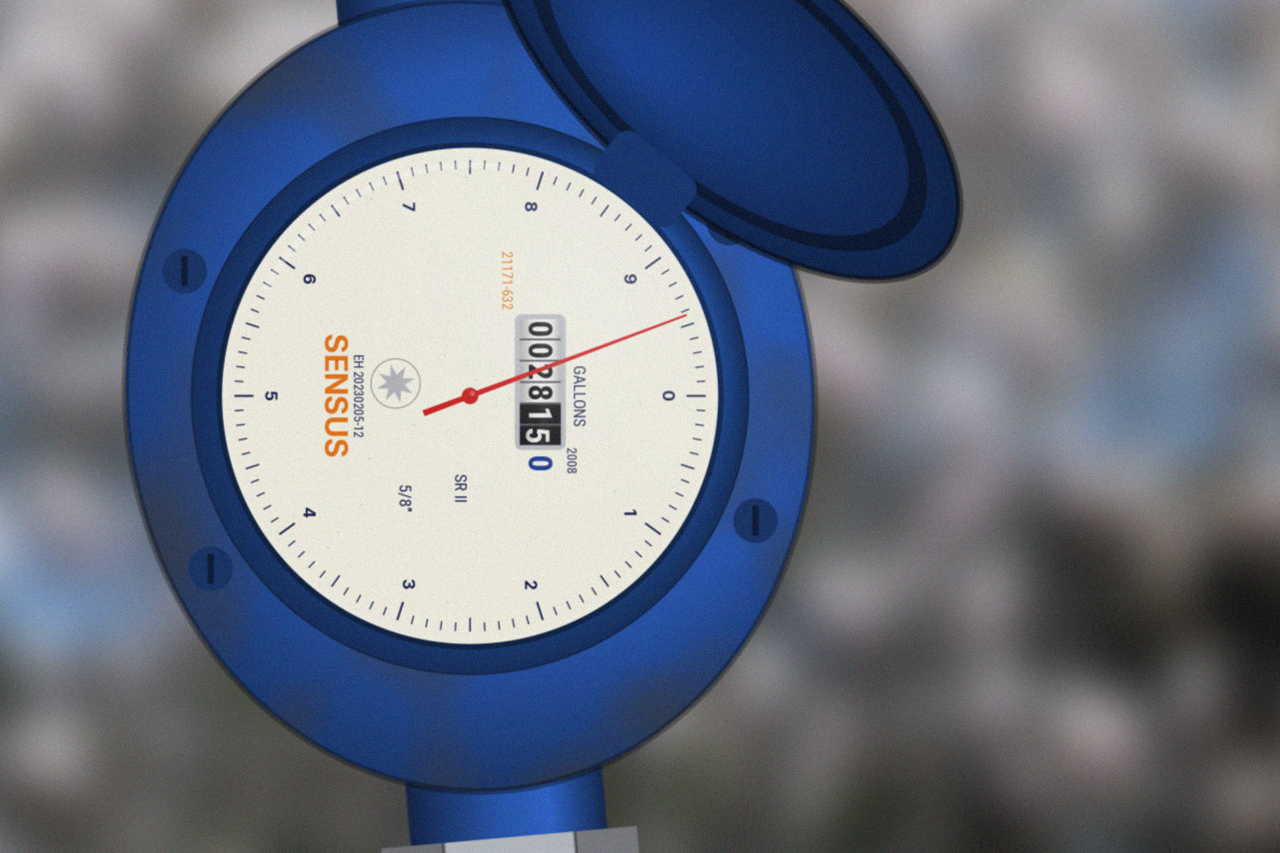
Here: 28149.4gal
